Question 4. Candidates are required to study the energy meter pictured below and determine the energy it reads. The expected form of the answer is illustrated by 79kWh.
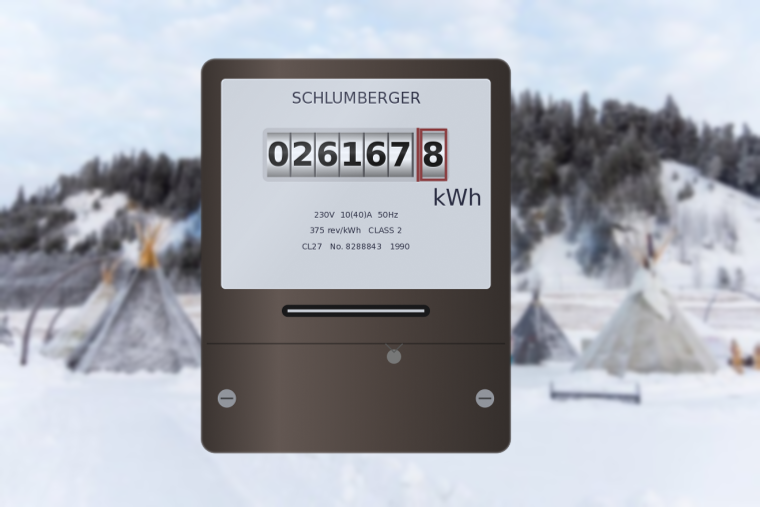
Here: 26167.8kWh
